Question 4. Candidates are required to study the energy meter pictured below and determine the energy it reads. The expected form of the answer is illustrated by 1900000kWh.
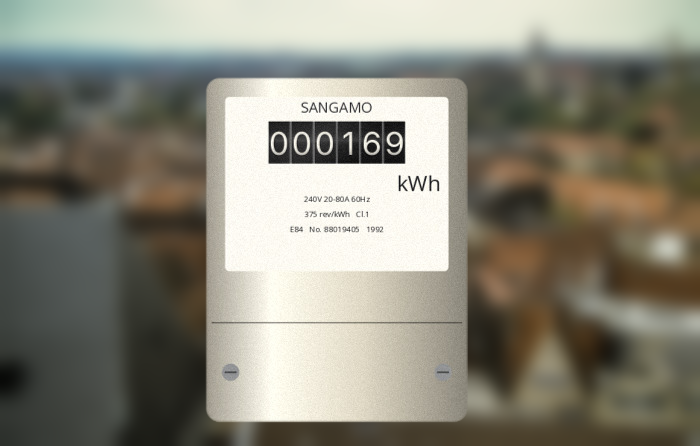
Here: 169kWh
